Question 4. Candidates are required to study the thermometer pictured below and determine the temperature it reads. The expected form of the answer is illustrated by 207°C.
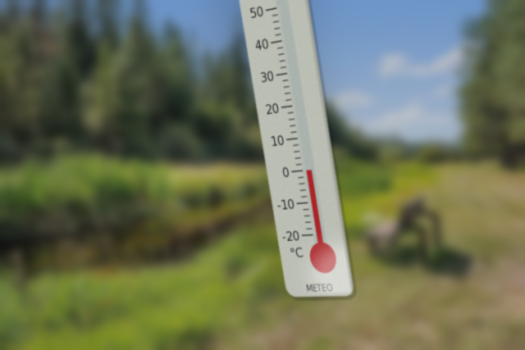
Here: 0°C
